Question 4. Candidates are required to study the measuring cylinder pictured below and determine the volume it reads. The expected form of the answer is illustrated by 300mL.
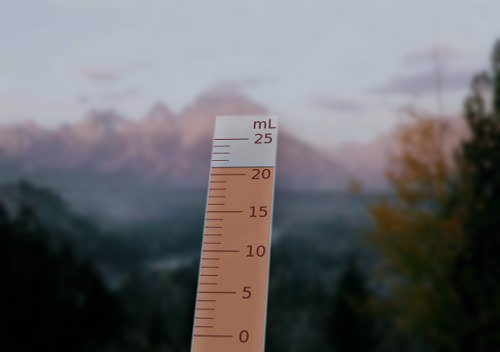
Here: 21mL
